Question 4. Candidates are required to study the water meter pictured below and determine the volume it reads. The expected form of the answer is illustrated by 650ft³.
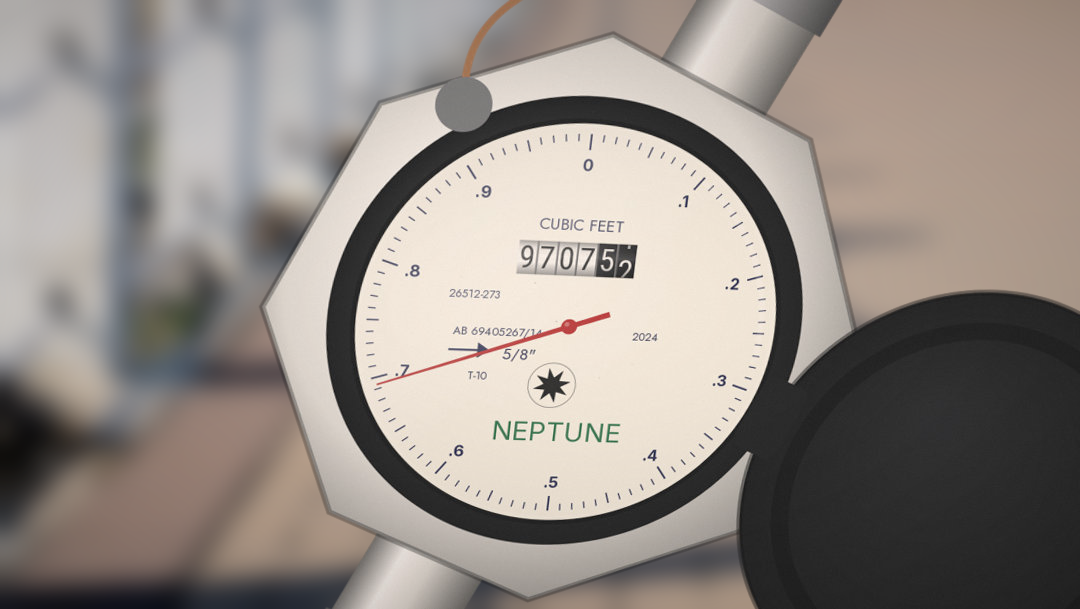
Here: 970751.69ft³
